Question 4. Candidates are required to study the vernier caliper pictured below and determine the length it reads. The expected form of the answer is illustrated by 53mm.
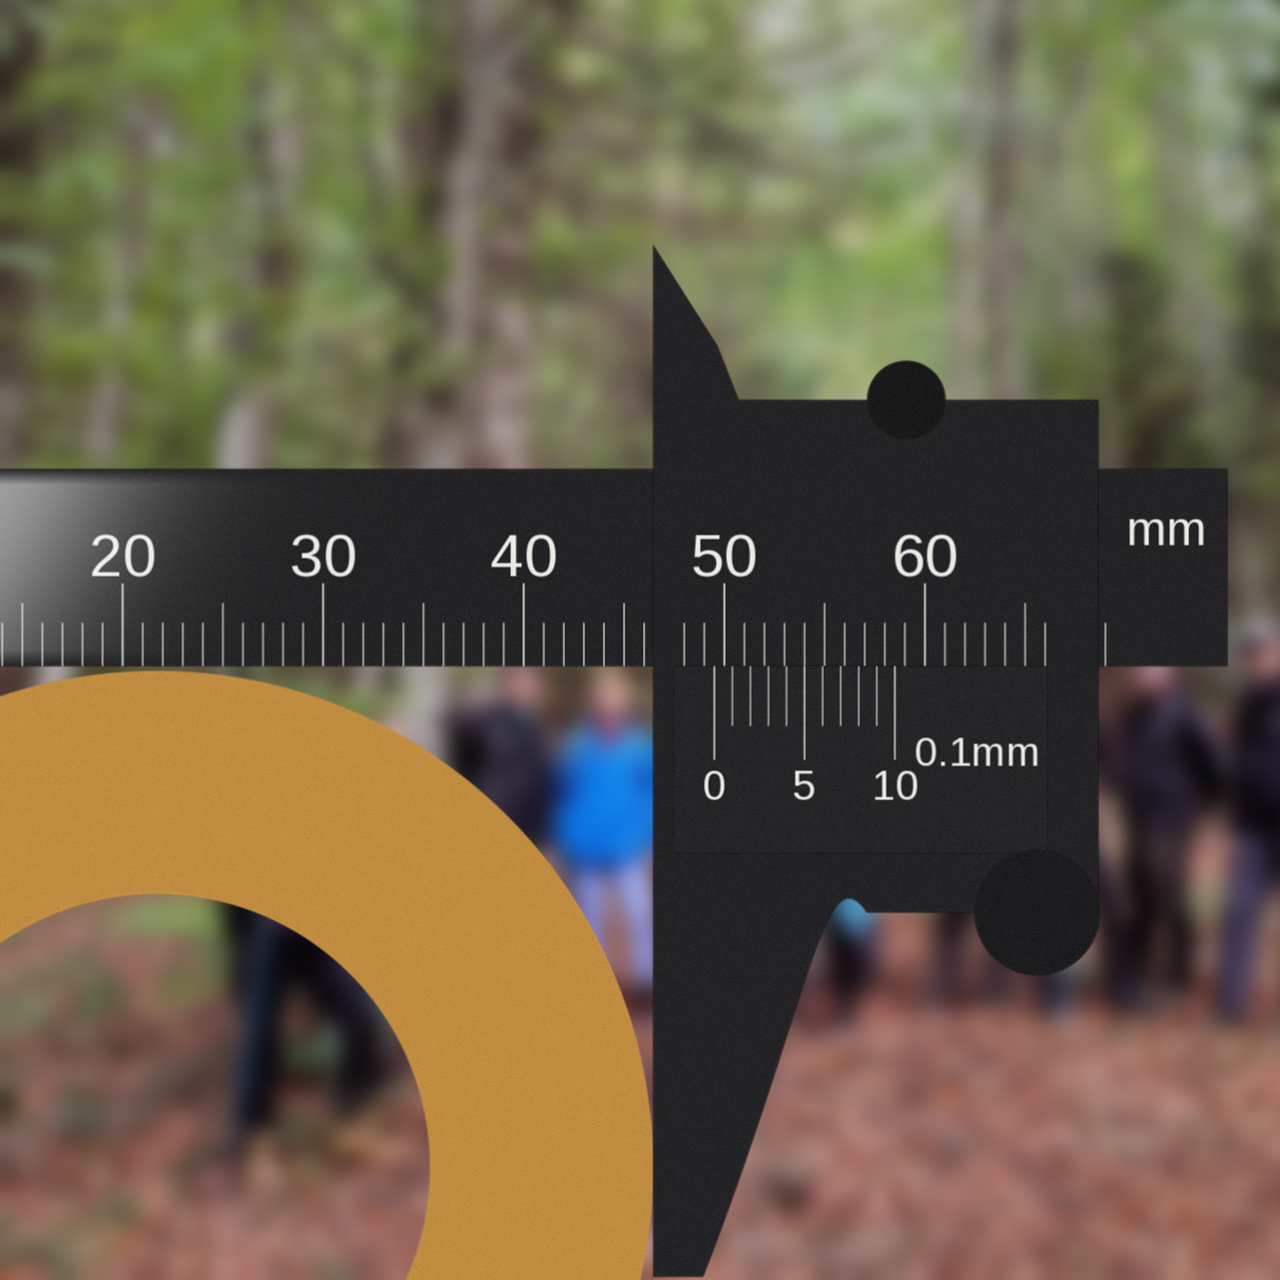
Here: 49.5mm
